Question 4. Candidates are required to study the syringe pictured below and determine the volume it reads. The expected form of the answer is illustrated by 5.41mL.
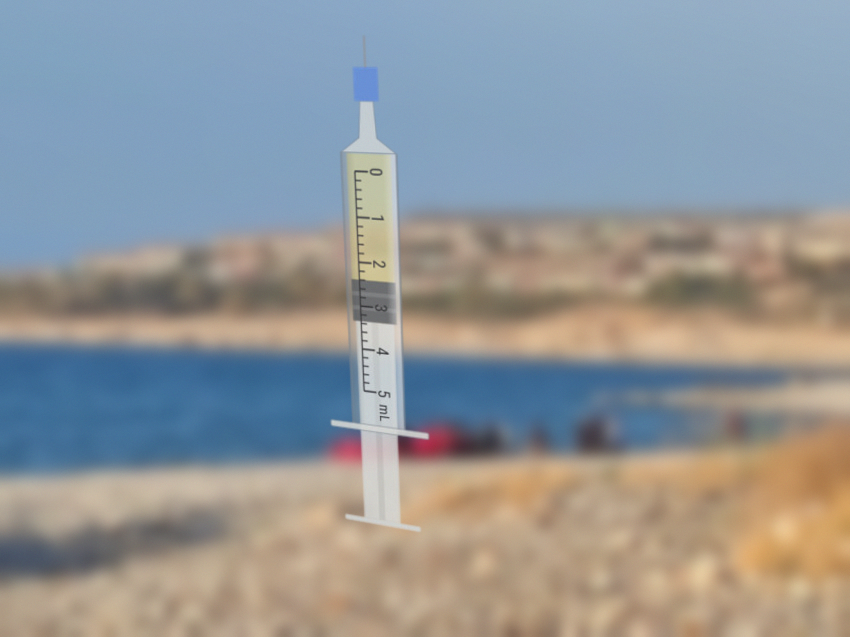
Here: 2.4mL
